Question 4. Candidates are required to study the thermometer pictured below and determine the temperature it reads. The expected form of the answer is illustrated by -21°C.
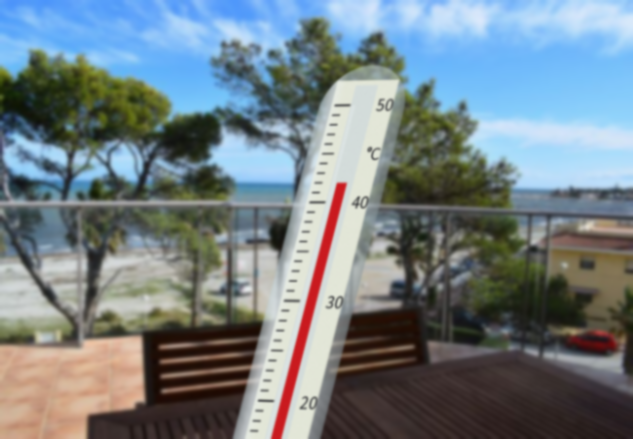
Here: 42°C
